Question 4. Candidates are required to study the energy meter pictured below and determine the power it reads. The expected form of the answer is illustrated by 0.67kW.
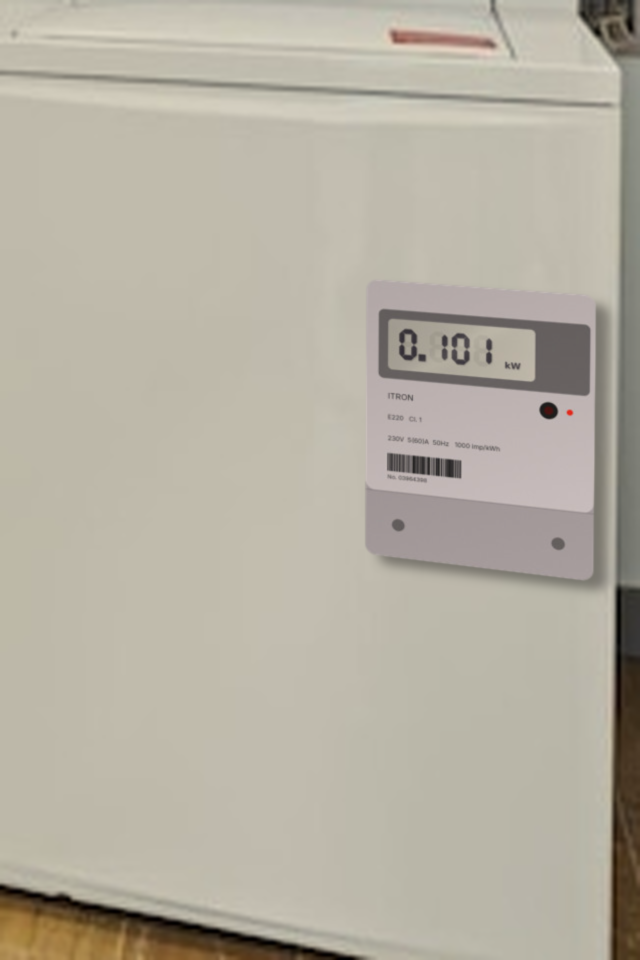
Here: 0.101kW
